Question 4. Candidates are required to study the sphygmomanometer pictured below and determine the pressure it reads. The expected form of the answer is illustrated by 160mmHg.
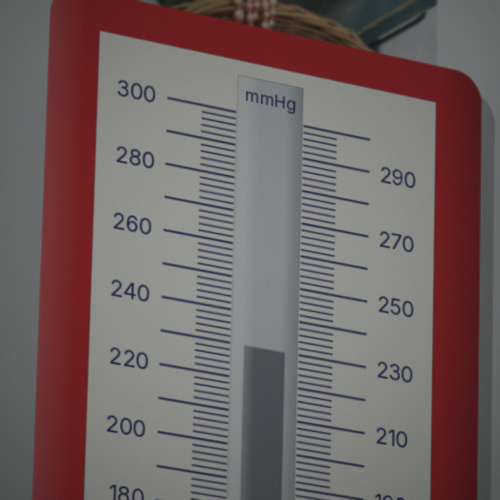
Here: 230mmHg
